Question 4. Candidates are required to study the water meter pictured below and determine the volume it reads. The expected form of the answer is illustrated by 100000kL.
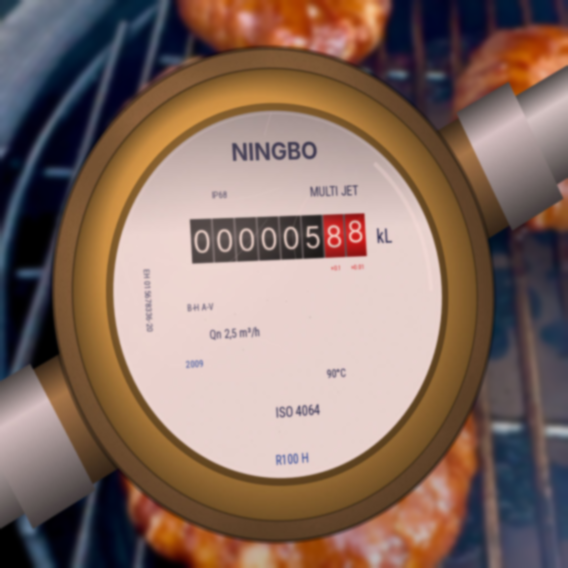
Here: 5.88kL
